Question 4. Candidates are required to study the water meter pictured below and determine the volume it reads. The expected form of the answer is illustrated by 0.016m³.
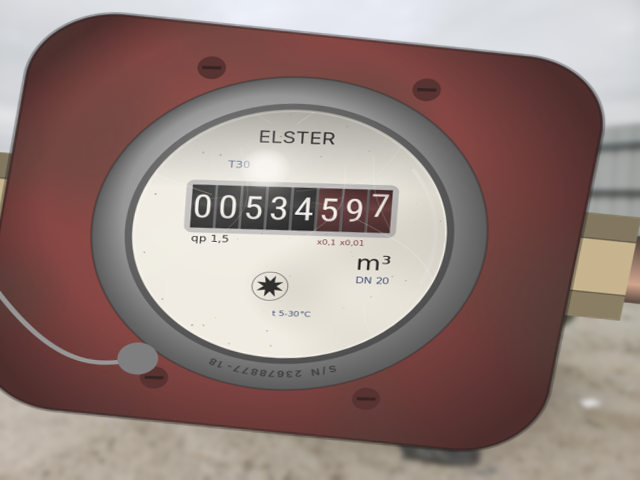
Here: 534.597m³
